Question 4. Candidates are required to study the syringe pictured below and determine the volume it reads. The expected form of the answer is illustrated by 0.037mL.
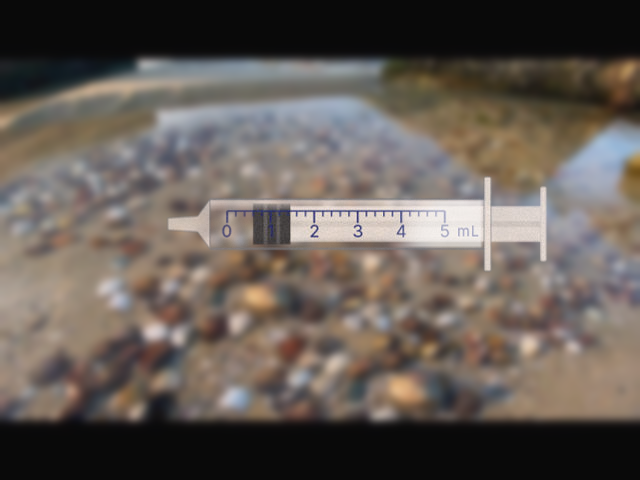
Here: 0.6mL
